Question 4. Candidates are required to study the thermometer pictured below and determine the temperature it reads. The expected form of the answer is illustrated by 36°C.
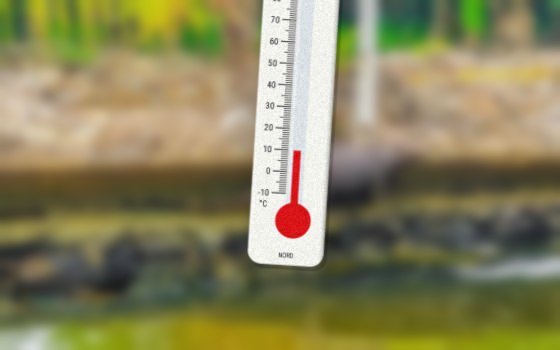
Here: 10°C
